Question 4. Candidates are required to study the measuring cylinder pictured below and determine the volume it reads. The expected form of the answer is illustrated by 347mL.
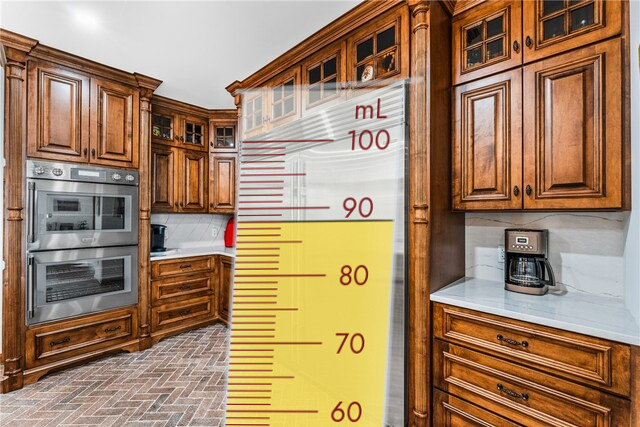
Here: 88mL
